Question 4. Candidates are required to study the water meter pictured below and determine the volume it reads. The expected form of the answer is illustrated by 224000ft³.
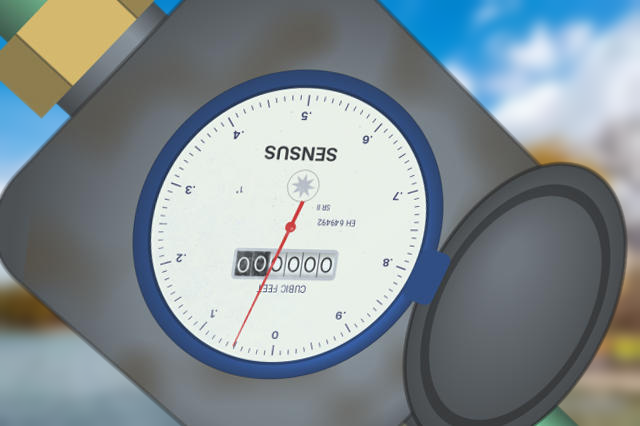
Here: 0.05ft³
